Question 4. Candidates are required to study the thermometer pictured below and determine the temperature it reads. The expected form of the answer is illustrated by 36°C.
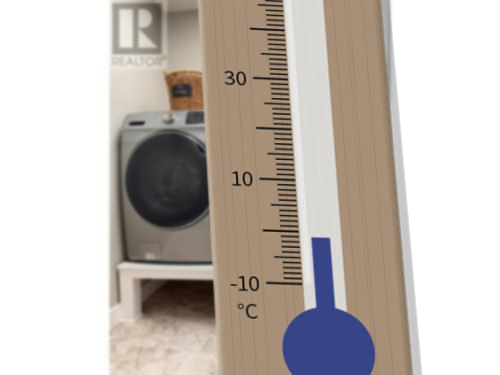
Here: -1°C
